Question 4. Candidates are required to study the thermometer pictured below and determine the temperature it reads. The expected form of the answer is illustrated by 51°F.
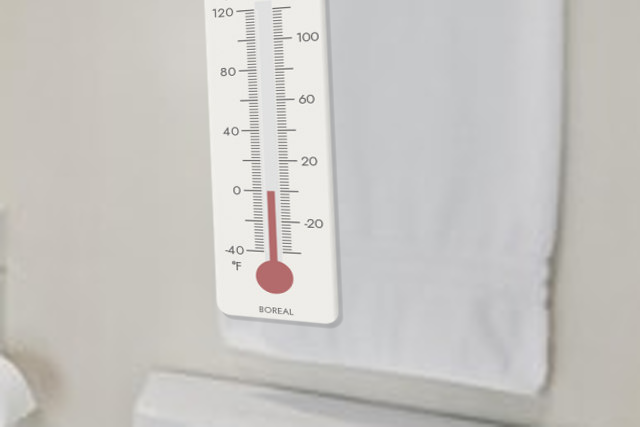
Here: 0°F
